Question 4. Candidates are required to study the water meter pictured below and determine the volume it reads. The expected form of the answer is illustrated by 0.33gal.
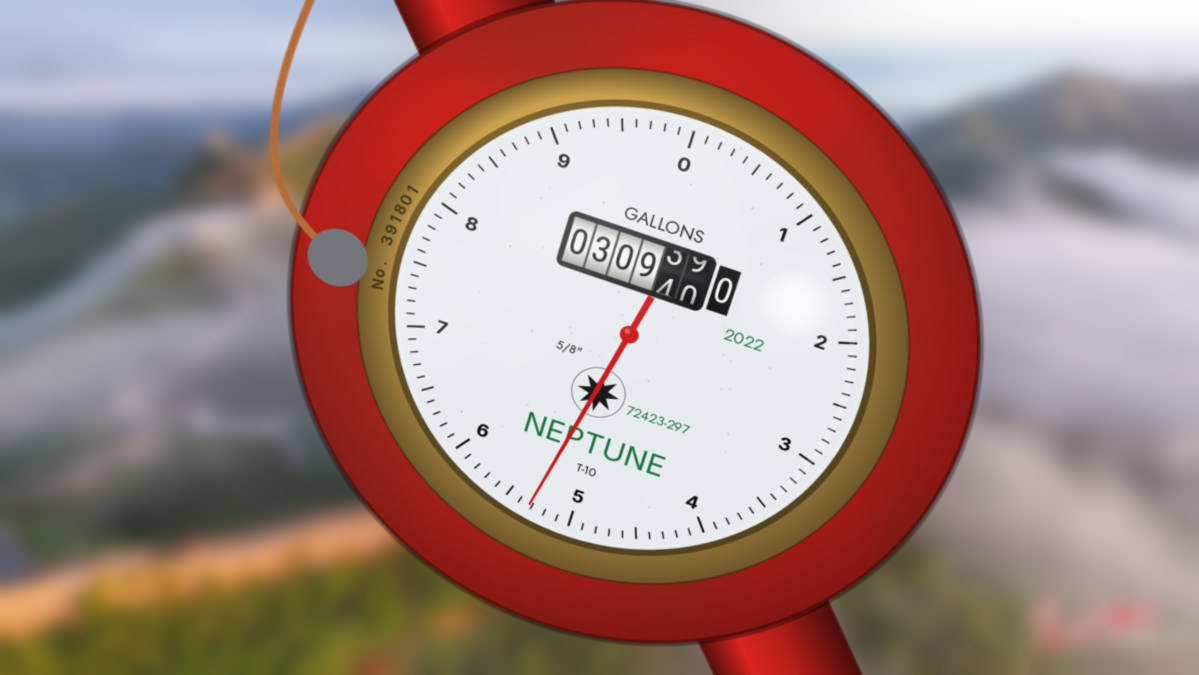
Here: 309395.3gal
